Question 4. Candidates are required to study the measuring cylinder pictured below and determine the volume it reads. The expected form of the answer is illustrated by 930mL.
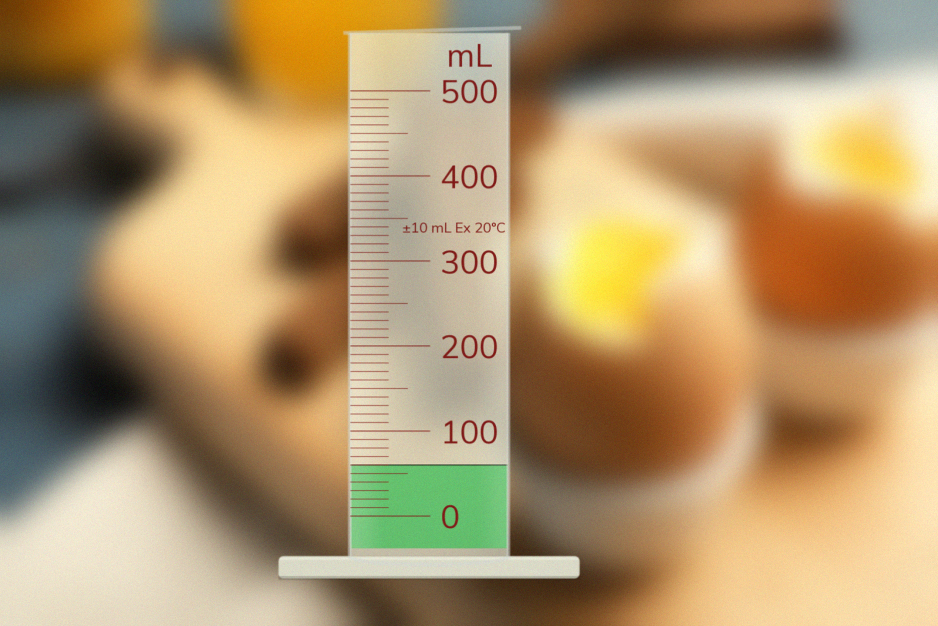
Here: 60mL
